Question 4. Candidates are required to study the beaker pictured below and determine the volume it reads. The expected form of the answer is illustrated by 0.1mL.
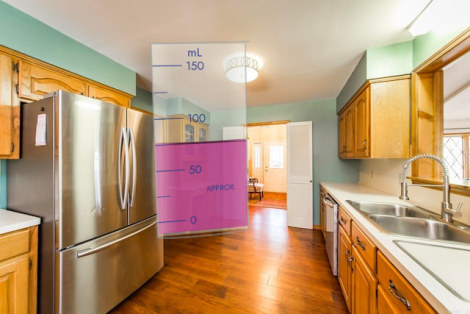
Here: 75mL
